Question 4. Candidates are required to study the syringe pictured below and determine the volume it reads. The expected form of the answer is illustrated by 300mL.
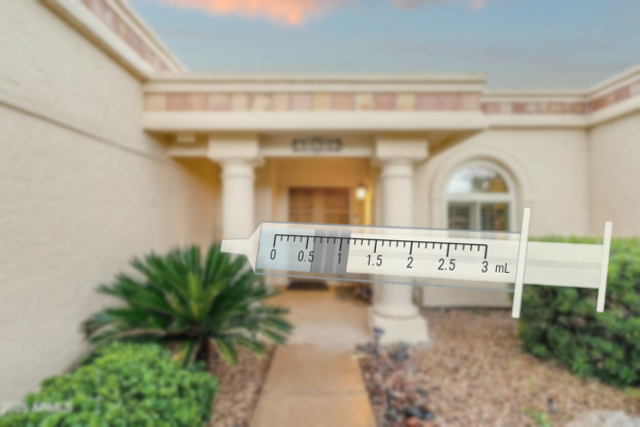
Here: 0.6mL
